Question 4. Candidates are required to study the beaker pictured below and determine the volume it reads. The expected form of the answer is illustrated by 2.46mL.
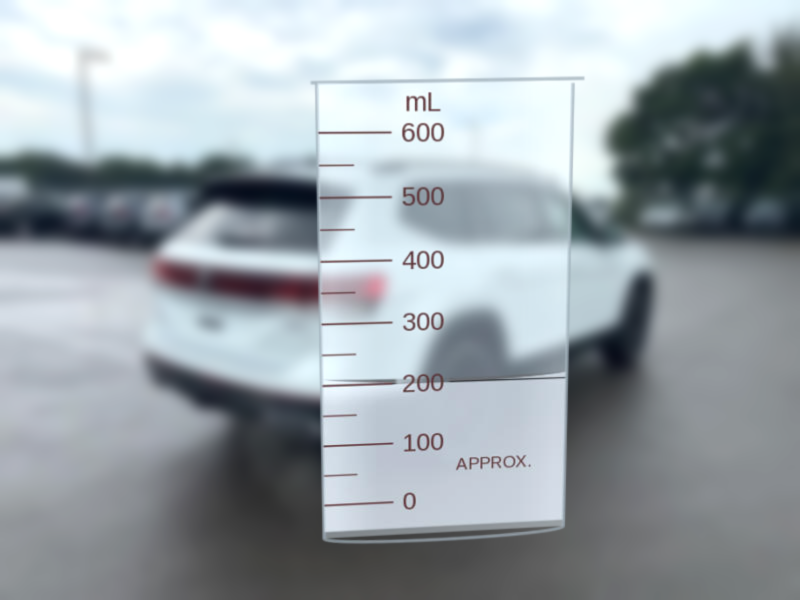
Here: 200mL
